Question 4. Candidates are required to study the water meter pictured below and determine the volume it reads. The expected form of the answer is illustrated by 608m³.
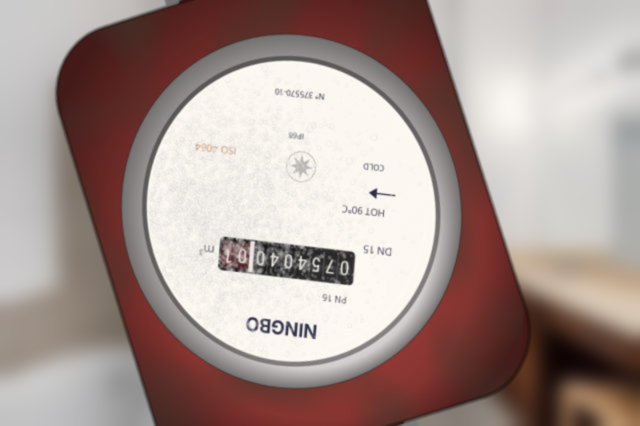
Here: 754040.01m³
